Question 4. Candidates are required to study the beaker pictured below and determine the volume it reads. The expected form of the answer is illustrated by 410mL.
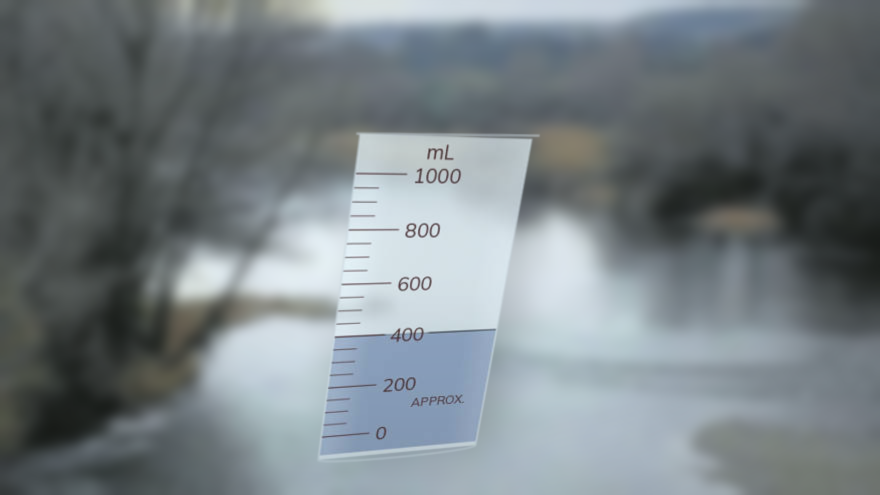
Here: 400mL
